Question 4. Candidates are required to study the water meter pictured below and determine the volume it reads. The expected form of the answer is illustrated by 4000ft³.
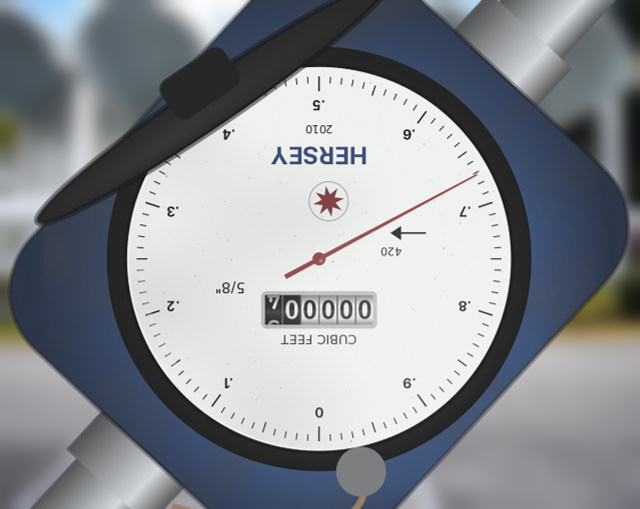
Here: 3.67ft³
